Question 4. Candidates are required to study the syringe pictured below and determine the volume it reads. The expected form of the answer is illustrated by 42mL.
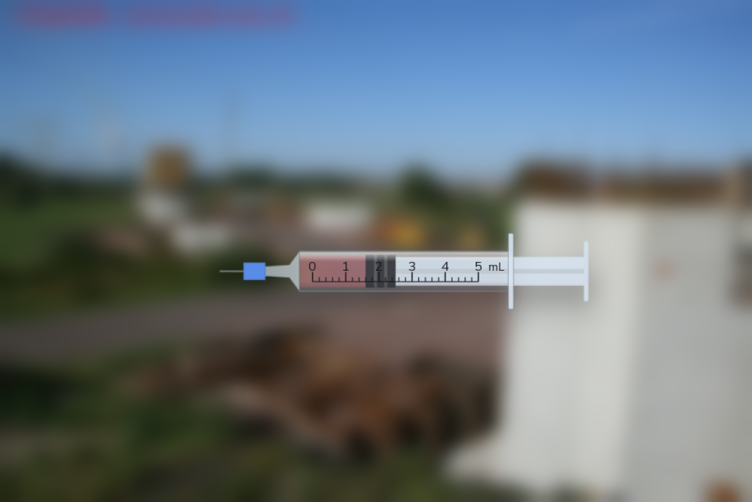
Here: 1.6mL
